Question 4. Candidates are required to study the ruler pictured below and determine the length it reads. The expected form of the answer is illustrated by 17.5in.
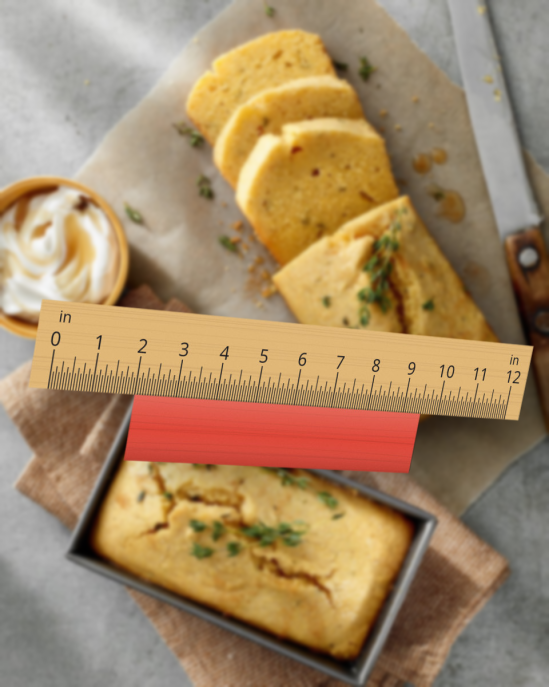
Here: 7.5in
